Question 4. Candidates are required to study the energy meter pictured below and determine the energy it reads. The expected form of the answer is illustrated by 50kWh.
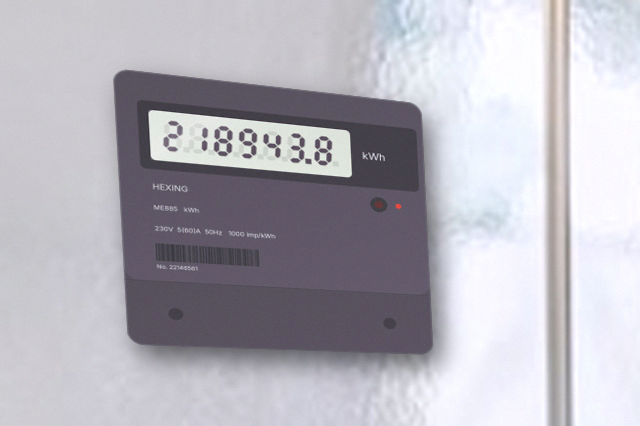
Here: 218943.8kWh
